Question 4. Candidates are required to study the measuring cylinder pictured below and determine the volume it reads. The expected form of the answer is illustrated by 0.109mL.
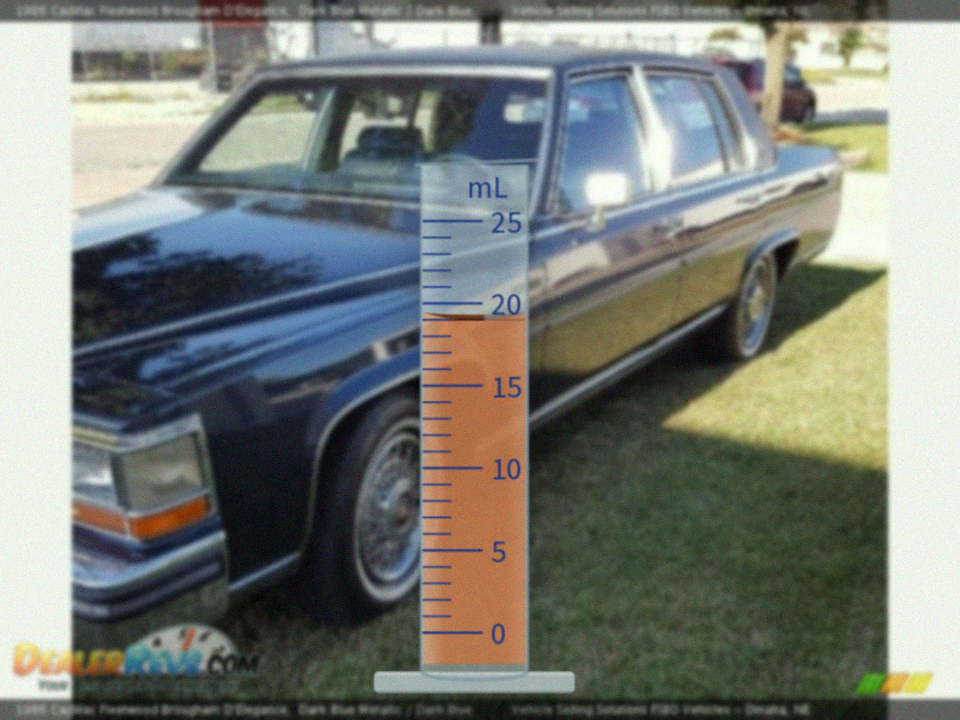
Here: 19mL
